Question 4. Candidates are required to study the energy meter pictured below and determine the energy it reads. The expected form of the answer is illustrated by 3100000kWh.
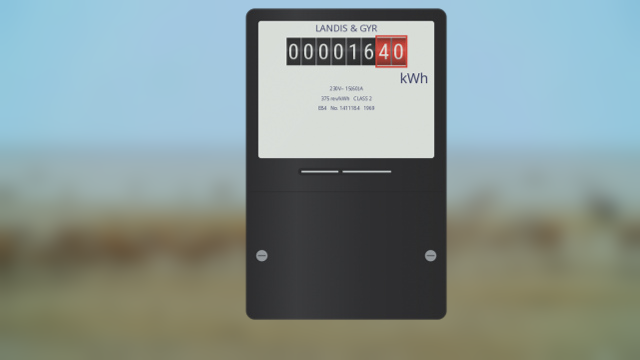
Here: 16.40kWh
